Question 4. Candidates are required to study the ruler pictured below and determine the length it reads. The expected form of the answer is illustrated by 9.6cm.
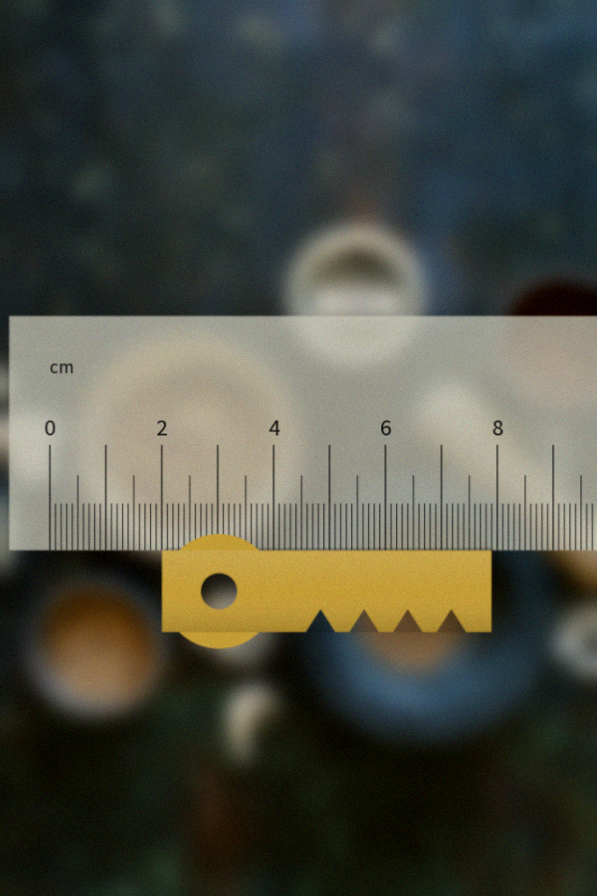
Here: 5.9cm
